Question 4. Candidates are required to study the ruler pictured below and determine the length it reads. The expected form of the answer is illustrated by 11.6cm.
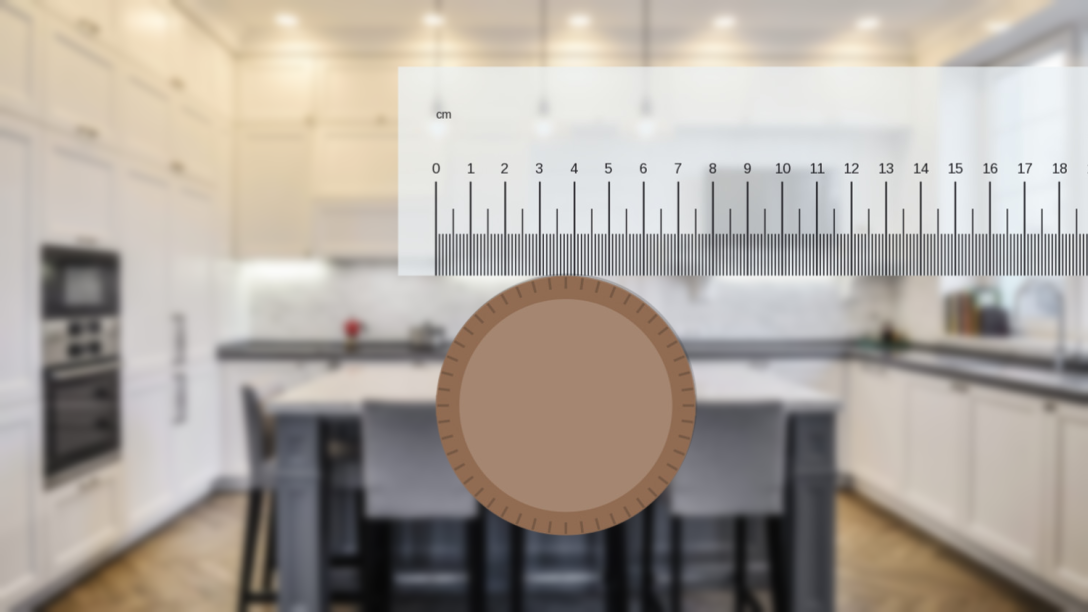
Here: 7.5cm
